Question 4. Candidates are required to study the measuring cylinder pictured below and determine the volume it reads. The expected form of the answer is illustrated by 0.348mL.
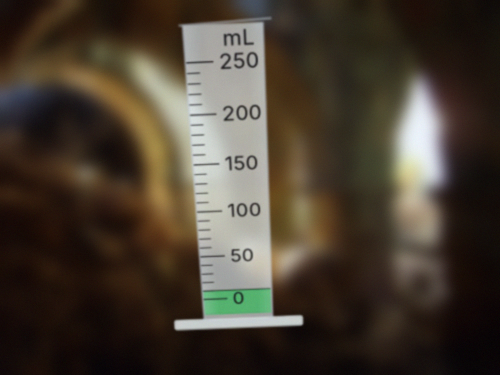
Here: 10mL
